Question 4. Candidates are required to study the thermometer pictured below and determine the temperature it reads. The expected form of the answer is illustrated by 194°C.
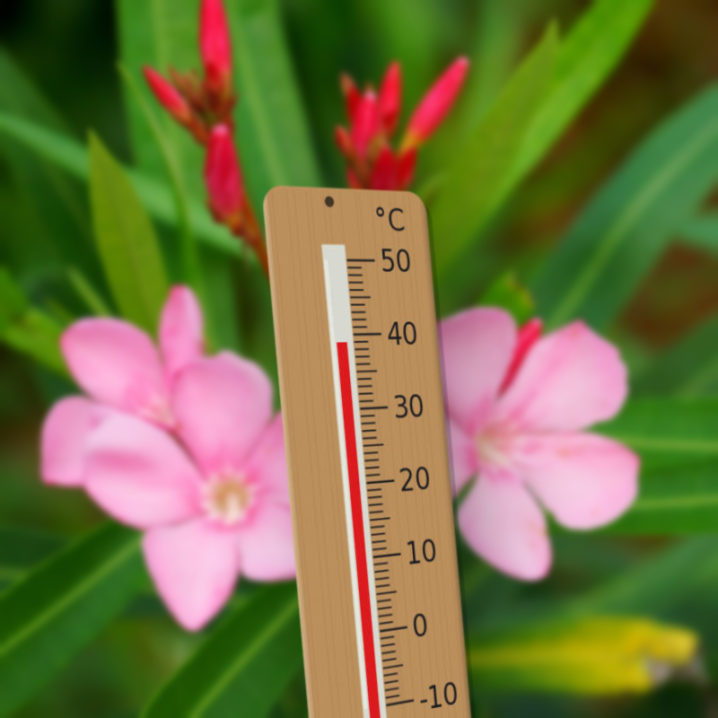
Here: 39°C
